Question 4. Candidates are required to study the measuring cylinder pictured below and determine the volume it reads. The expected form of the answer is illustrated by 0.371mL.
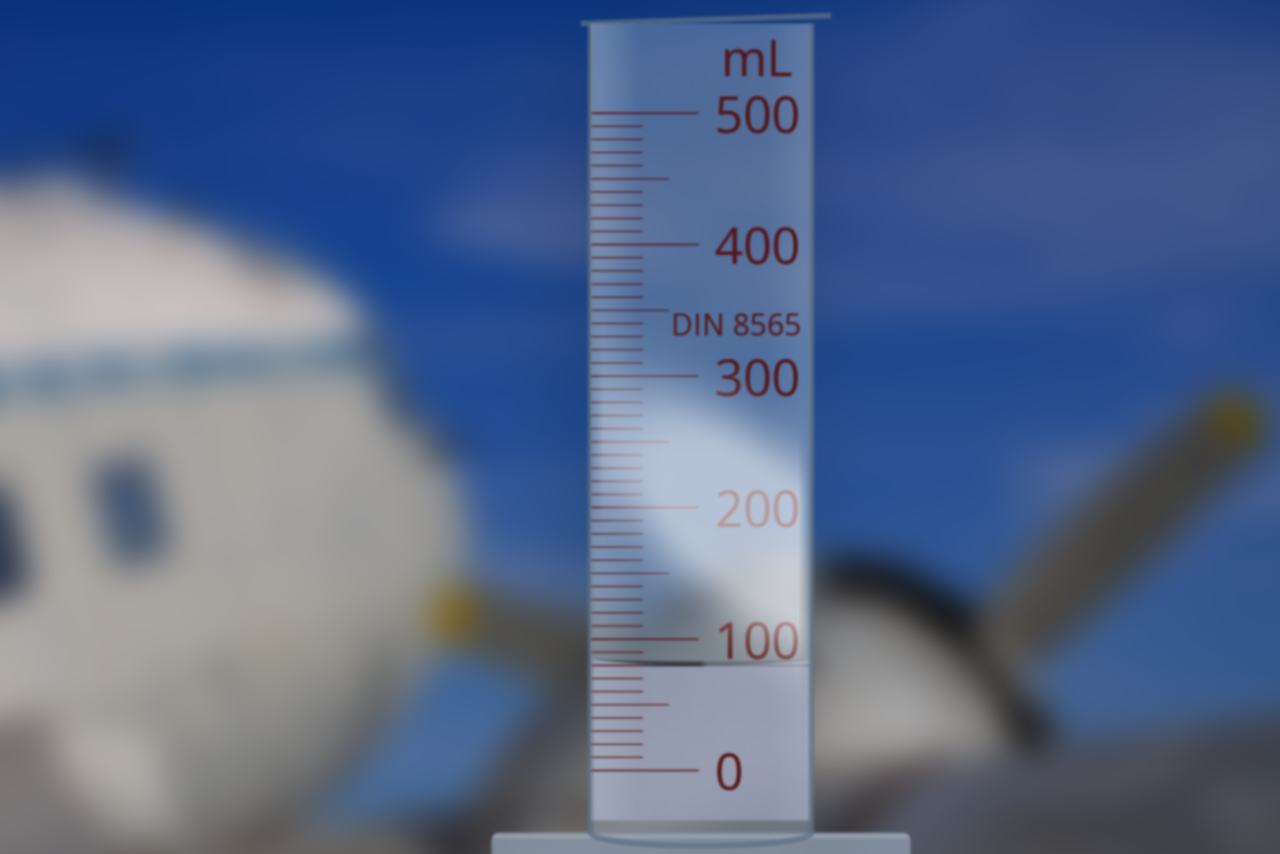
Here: 80mL
